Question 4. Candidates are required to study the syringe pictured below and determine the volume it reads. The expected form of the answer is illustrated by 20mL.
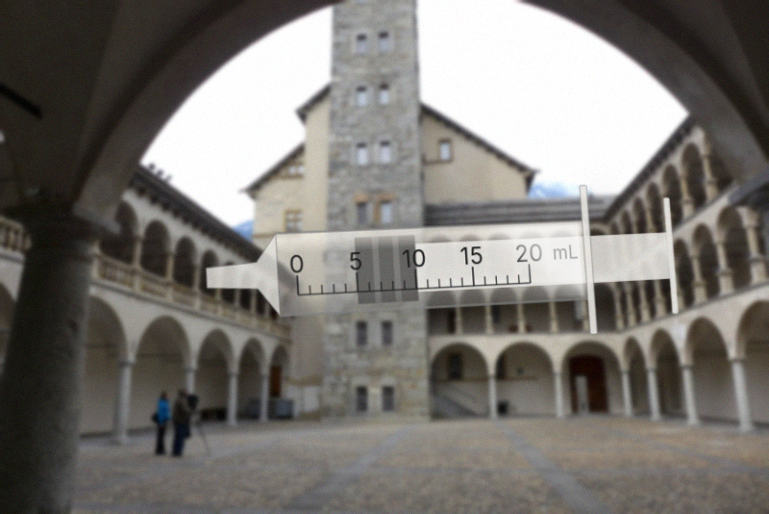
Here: 5mL
